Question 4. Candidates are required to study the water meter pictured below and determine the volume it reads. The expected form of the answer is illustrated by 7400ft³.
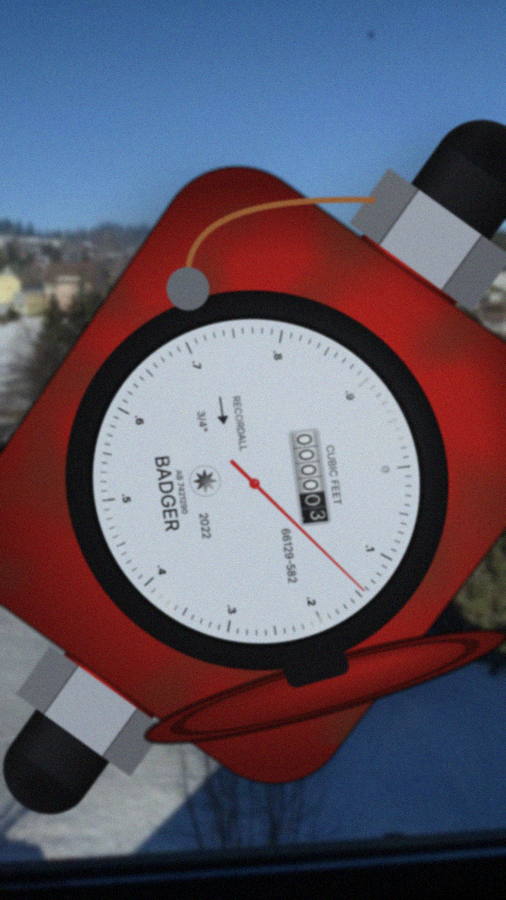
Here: 3.14ft³
